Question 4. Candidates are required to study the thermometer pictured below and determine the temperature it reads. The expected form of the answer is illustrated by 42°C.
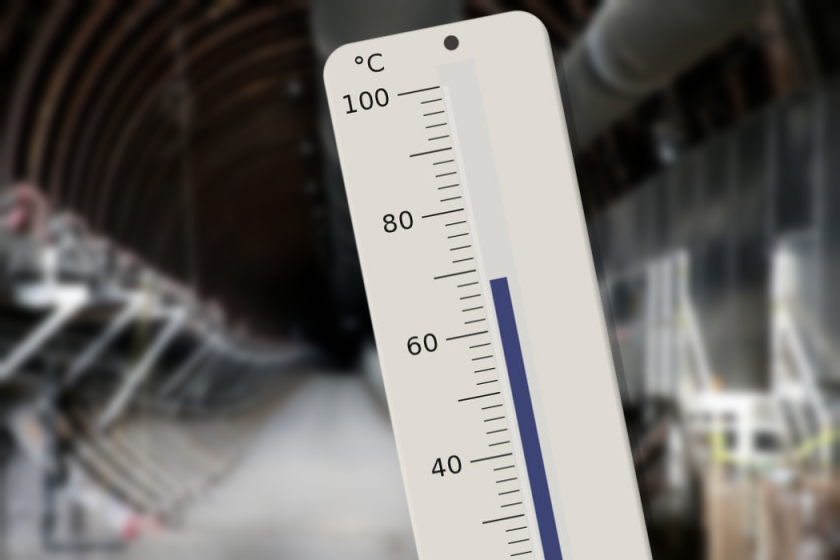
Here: 68°C
